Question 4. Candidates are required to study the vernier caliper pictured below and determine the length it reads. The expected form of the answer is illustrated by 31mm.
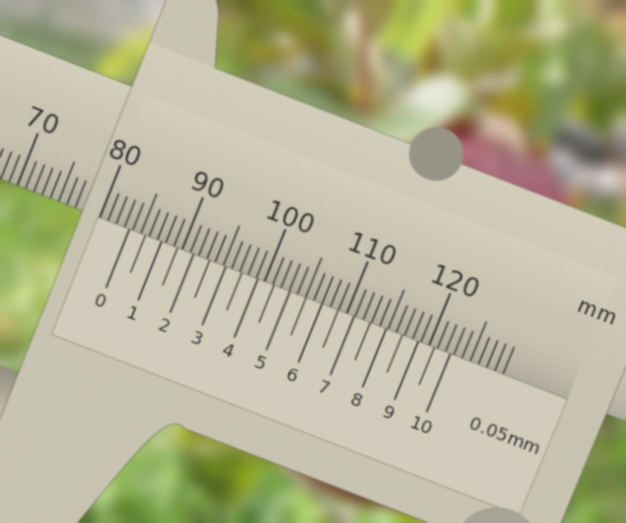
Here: 83.6mm
